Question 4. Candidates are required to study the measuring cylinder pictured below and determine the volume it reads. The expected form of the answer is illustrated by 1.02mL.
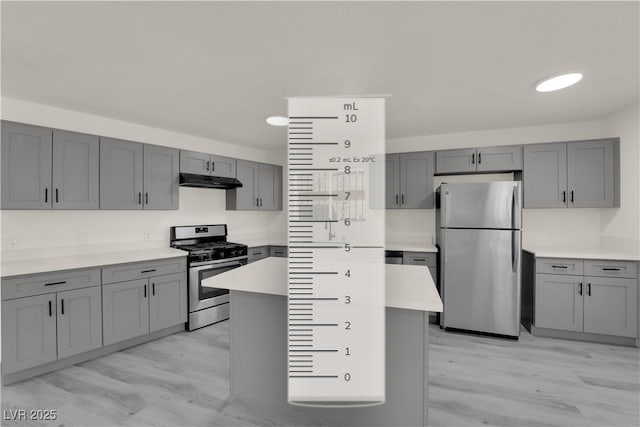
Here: 5mL
